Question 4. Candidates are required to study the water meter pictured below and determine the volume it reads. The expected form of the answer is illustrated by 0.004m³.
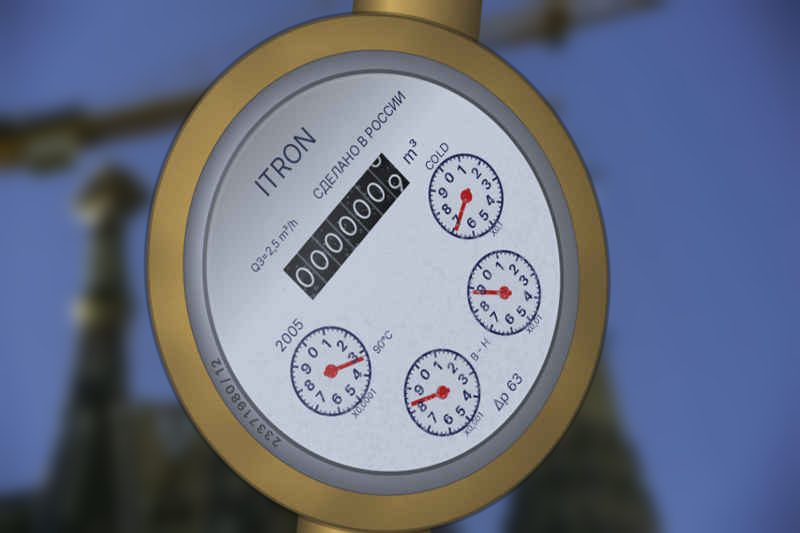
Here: 8.6883m³
